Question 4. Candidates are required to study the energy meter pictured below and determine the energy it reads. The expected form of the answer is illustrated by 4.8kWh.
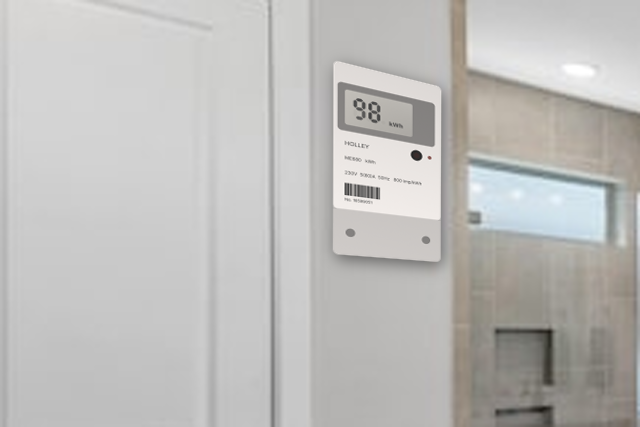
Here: 98kWh
